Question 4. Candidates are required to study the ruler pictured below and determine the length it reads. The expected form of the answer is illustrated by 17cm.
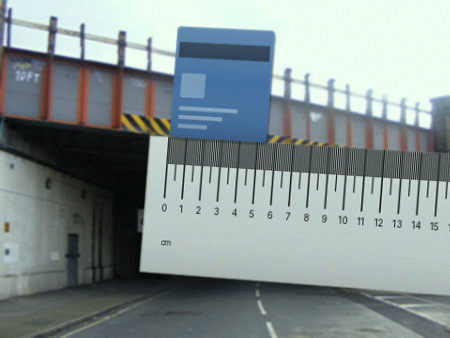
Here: 5.5cm
